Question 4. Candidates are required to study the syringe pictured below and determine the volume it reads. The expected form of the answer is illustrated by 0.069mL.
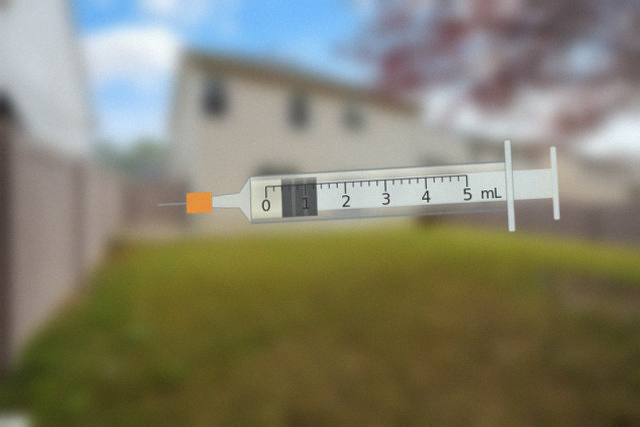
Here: 0.4mL
